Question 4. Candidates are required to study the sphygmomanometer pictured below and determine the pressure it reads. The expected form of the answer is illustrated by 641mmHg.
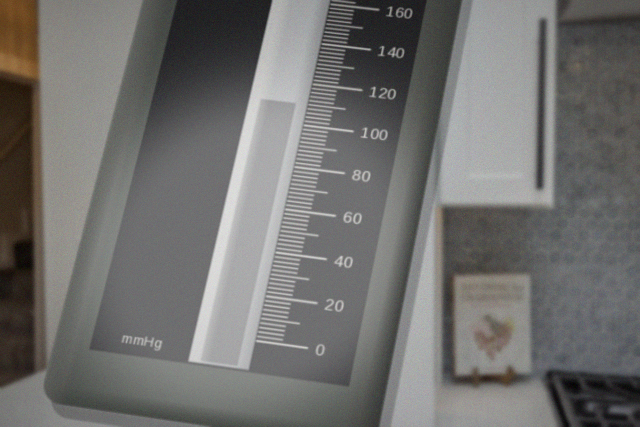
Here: 110mmHg
